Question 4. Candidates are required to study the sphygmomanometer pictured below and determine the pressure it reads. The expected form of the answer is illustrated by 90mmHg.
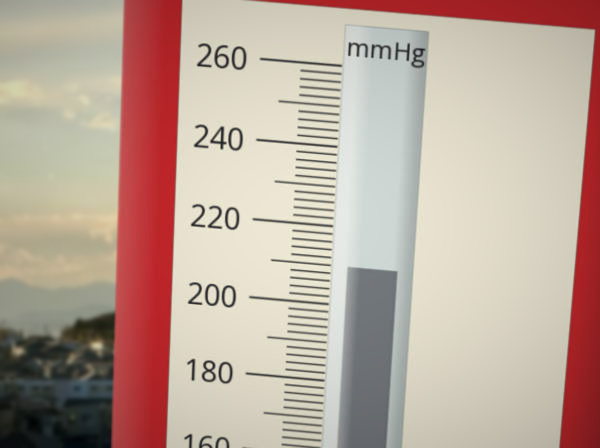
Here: 210mmHg
